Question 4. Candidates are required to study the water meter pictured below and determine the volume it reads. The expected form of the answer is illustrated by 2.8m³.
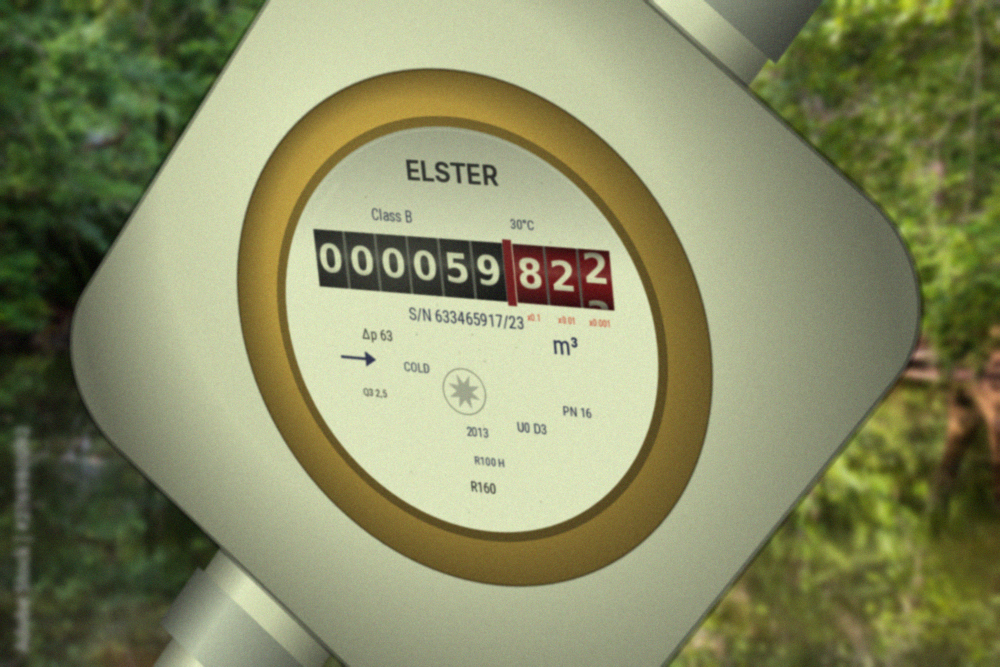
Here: 59.822m³
